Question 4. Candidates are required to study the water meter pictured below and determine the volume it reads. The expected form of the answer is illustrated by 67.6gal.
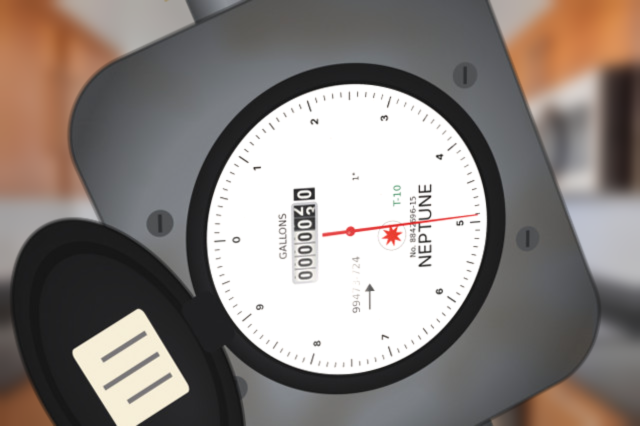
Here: 24.9gal
